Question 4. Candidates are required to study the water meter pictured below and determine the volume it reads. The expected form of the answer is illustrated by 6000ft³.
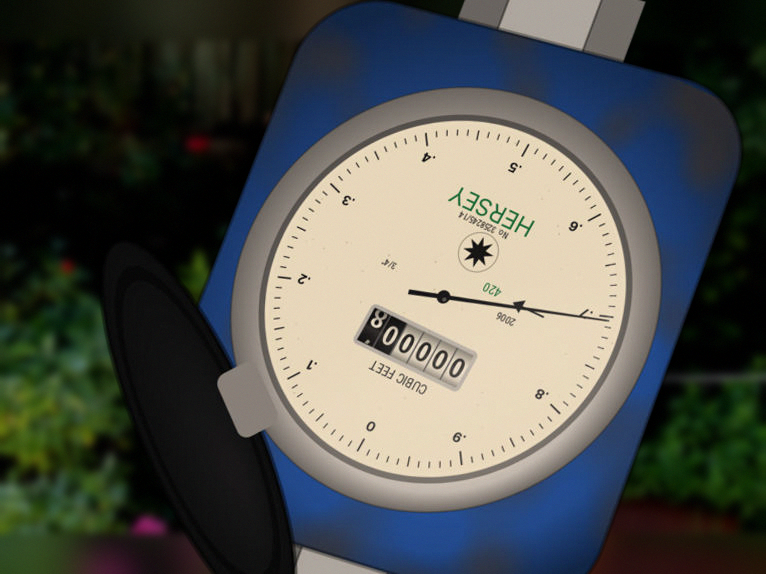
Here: 7.70ft³
